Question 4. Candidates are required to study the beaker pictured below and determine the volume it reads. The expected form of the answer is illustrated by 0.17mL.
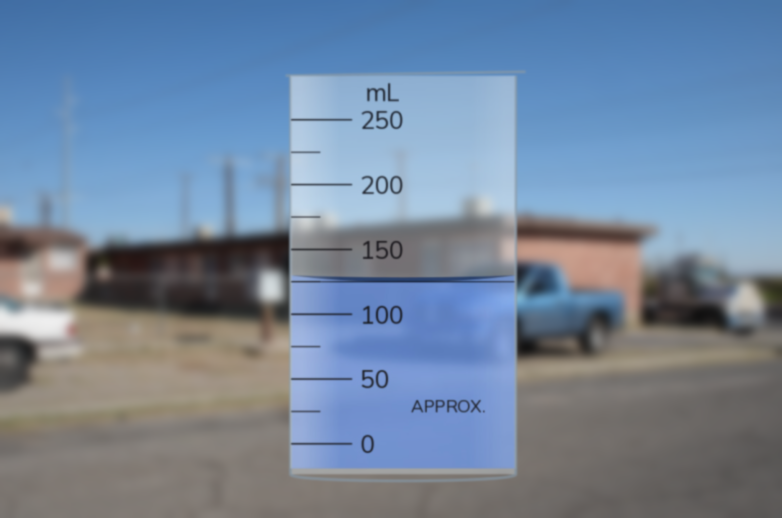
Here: 125mL
